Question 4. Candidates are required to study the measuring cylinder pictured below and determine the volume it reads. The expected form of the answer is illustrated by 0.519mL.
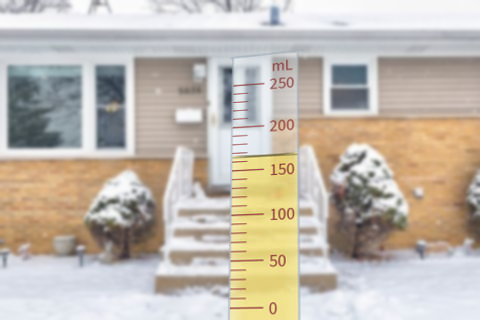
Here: 165mL
